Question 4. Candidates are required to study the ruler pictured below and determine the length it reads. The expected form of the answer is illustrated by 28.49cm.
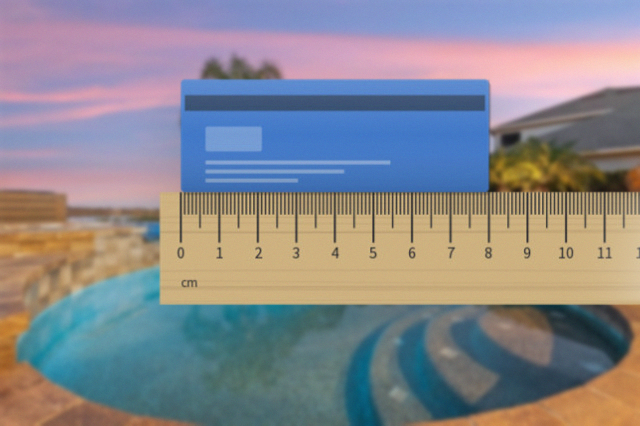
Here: 8cm
